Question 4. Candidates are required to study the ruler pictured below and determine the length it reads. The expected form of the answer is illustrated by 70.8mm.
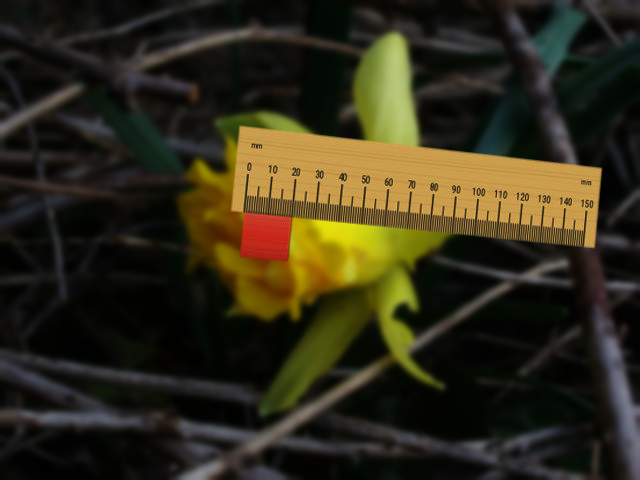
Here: 20mm
